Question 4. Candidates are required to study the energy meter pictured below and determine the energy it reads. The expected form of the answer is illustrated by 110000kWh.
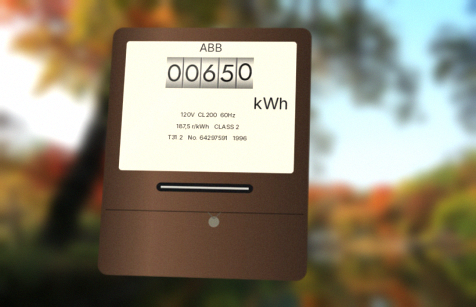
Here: 650kWh
